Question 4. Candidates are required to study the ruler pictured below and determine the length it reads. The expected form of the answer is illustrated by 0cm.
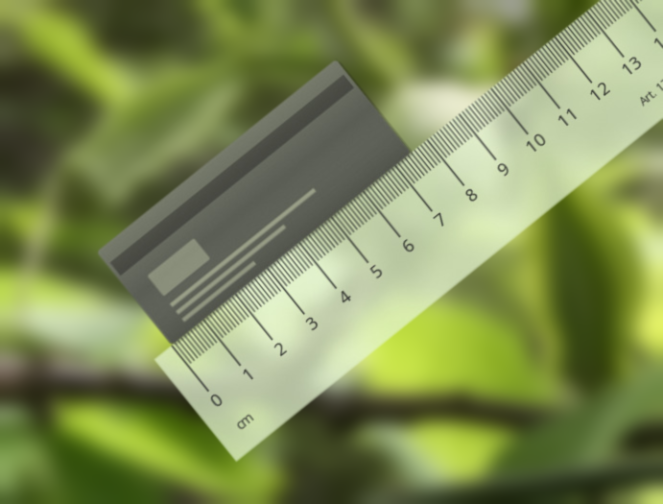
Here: 7.5cm
